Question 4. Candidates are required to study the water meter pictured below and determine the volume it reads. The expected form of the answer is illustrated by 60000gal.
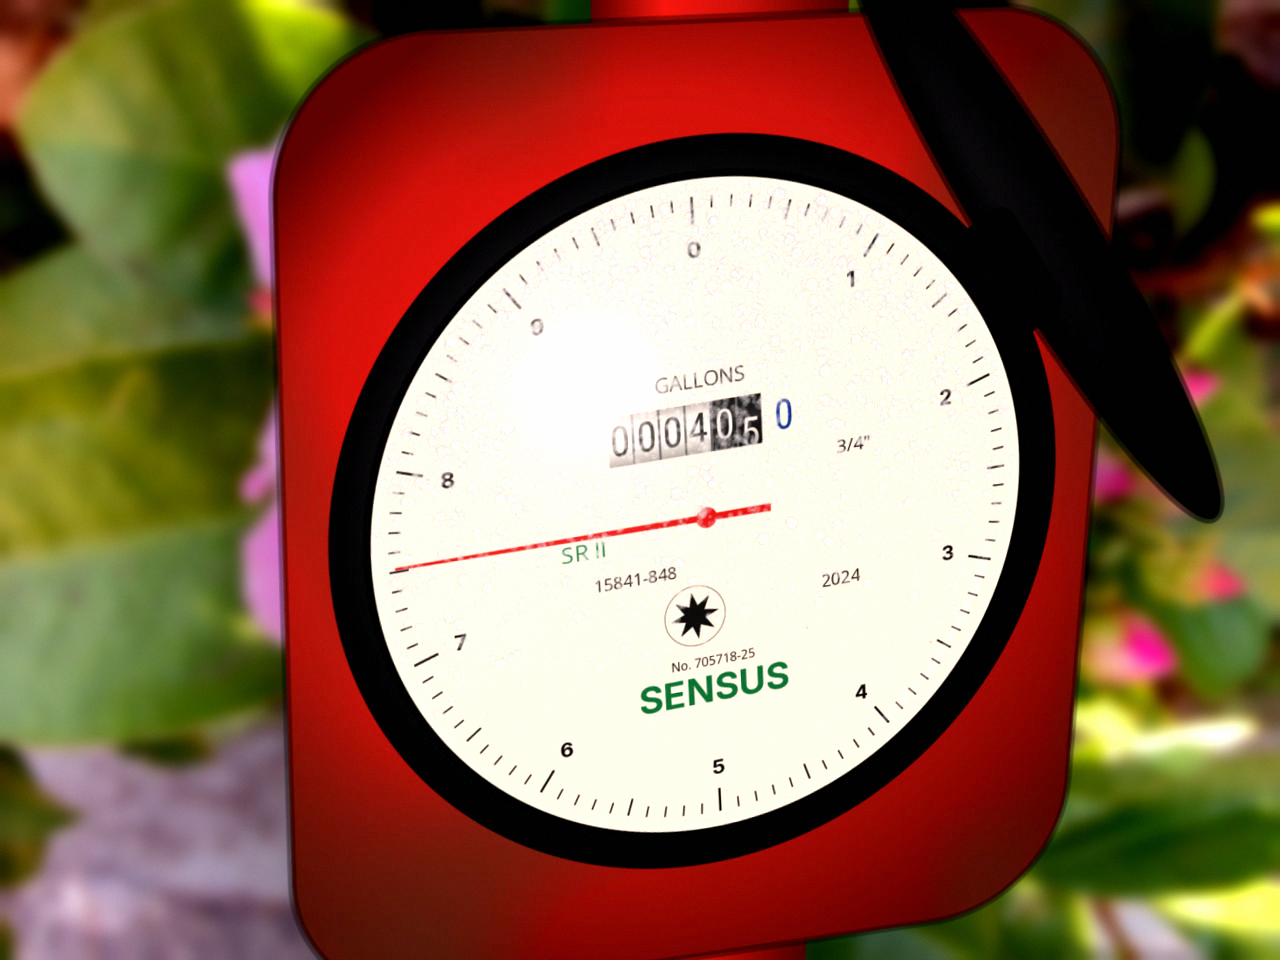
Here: 4047.5gal
